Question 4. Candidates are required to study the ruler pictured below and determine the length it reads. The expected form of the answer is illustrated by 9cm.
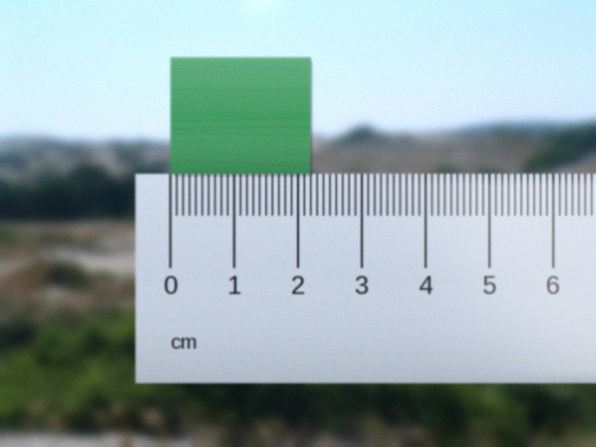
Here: 2.2cm
